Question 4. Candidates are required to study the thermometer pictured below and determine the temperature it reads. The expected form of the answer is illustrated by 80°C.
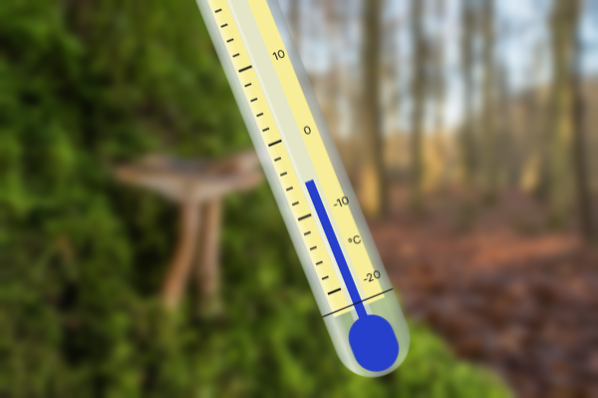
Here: -6°C
